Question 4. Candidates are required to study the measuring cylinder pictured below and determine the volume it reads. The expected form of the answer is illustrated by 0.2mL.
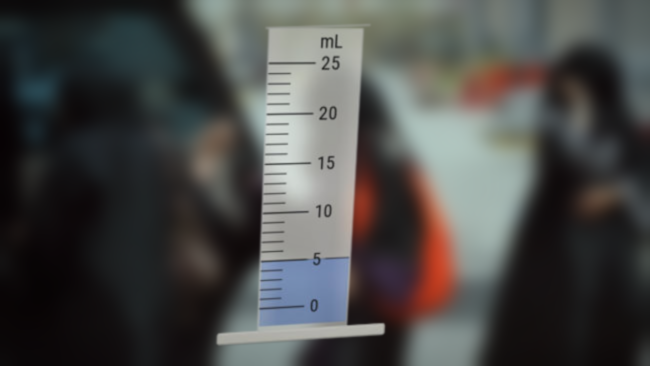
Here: 5mL
